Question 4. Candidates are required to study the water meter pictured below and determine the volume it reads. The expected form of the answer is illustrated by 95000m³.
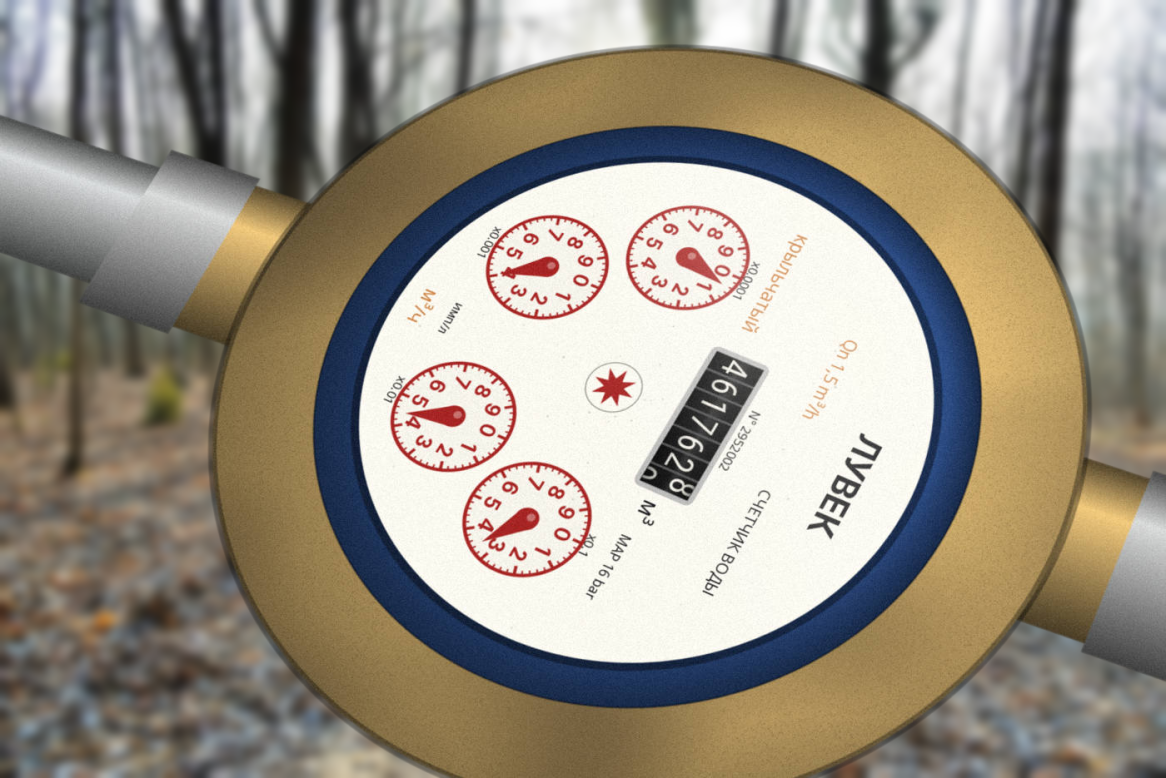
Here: 4617628.3440m³
